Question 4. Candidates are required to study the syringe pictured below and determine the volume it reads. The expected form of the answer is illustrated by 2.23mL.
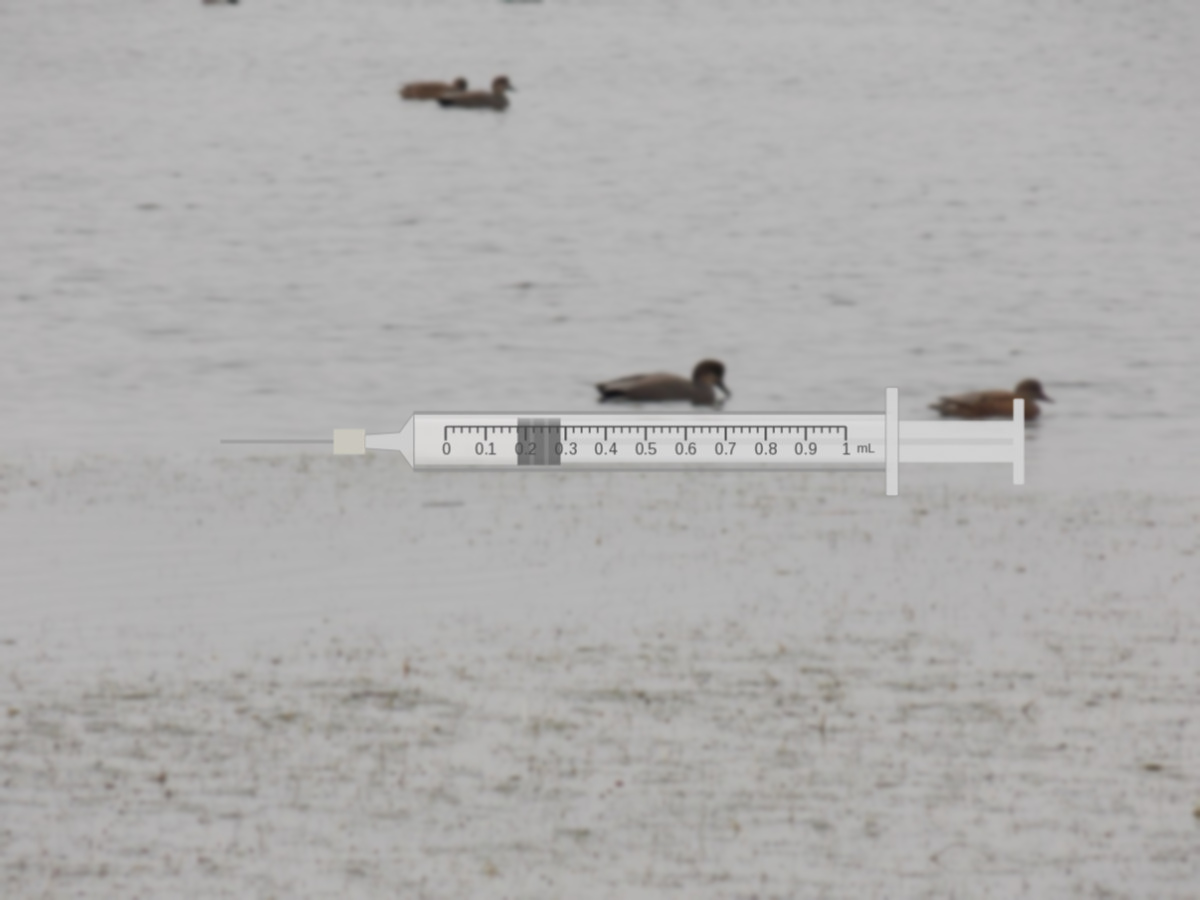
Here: 0.18mL
